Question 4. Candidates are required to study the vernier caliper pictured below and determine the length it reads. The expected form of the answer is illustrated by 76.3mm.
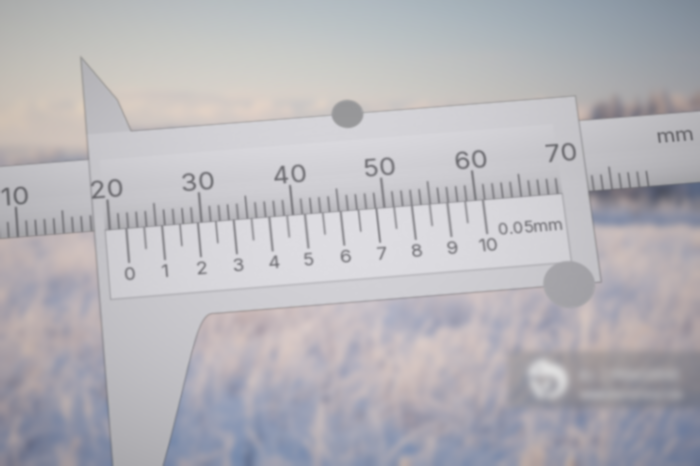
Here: 21.8mm
